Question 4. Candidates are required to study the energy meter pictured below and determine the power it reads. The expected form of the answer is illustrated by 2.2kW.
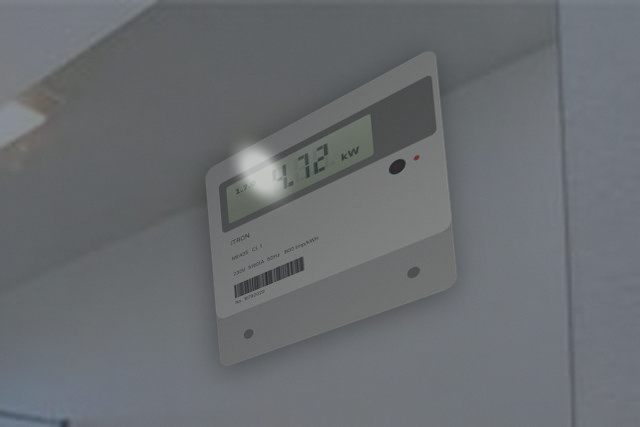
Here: 4.72kW
